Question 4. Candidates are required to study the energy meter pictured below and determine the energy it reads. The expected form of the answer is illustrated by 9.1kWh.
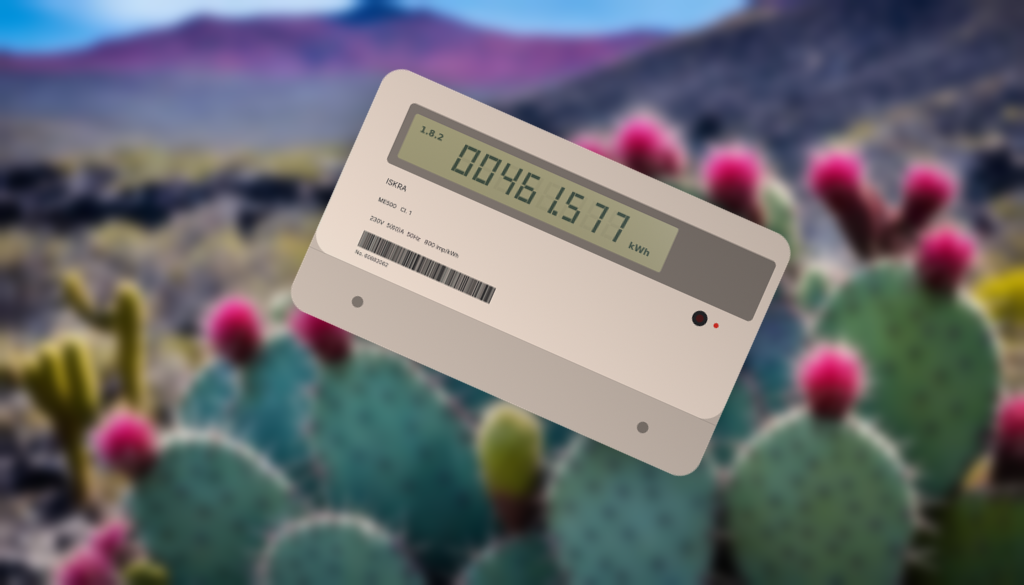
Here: 461.577kWh
